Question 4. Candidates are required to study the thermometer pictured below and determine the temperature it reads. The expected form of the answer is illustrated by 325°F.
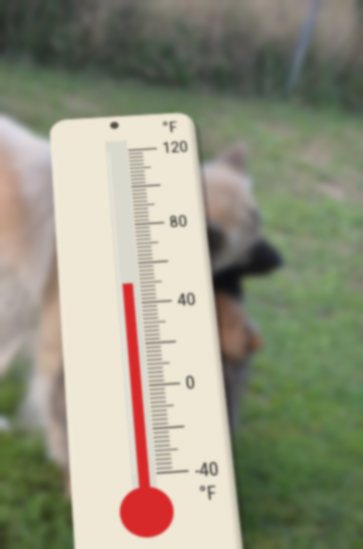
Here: 50°F
